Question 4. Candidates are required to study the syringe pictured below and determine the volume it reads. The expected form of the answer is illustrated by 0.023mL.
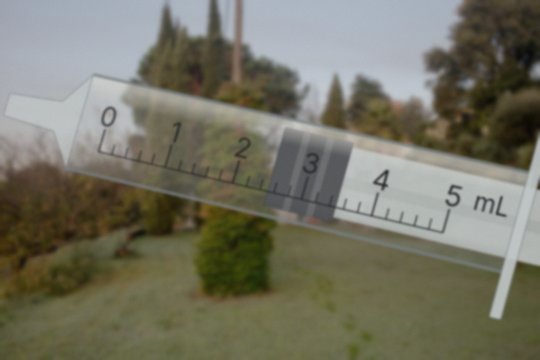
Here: 2.5mL
